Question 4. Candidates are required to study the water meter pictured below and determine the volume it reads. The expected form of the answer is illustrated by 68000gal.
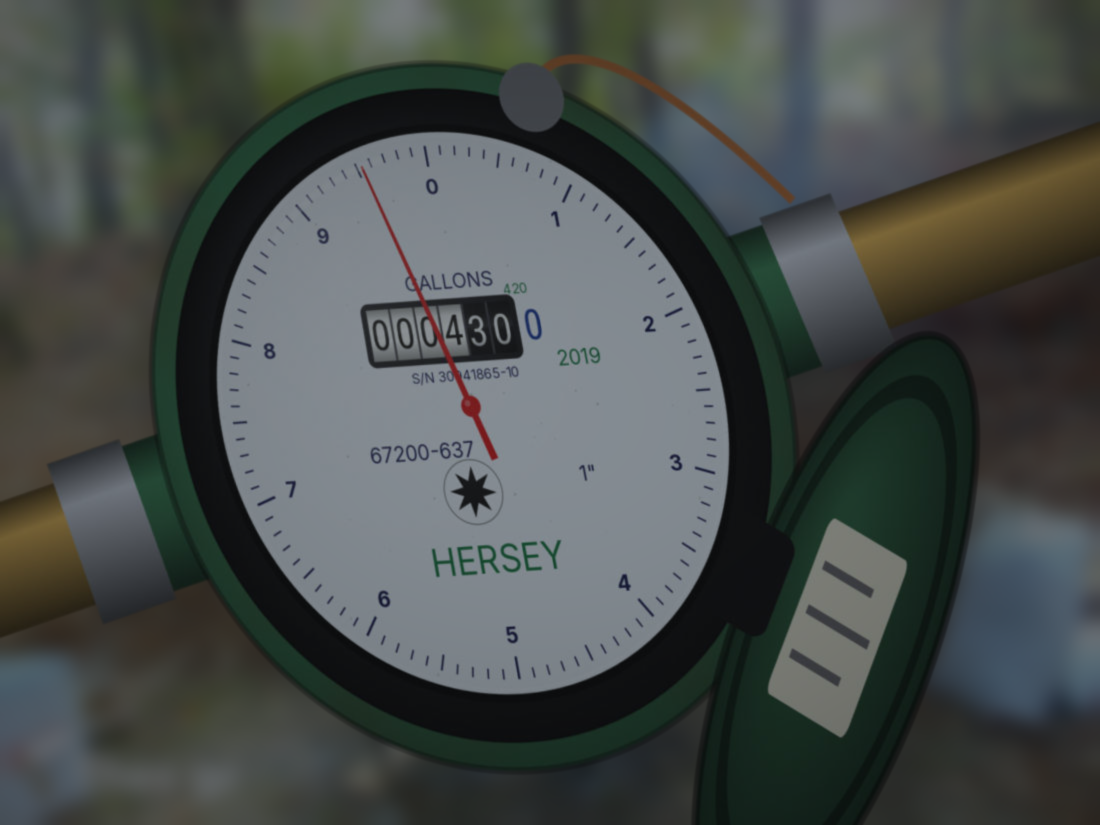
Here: 4299.5gal
